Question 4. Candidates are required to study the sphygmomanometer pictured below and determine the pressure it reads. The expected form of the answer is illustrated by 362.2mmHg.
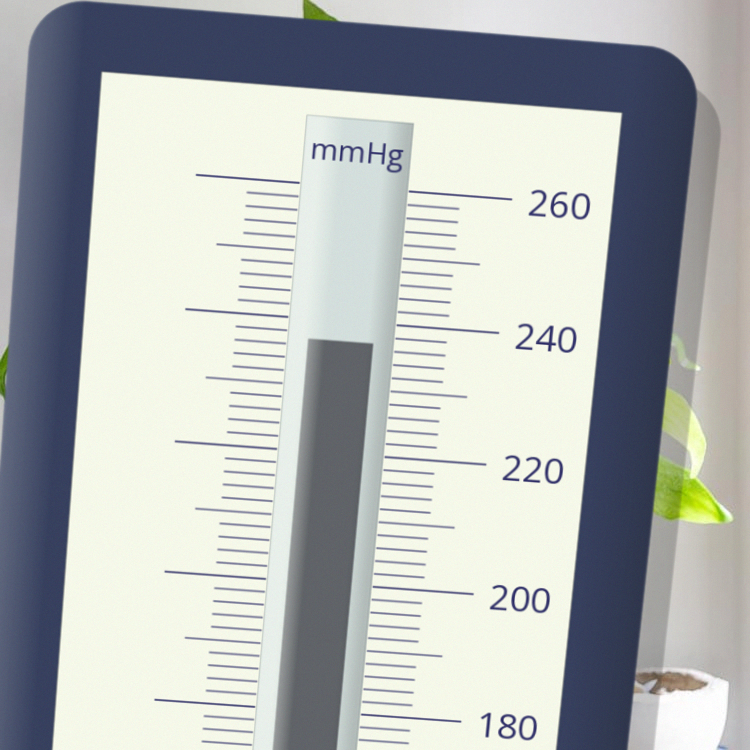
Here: 237mmHg
